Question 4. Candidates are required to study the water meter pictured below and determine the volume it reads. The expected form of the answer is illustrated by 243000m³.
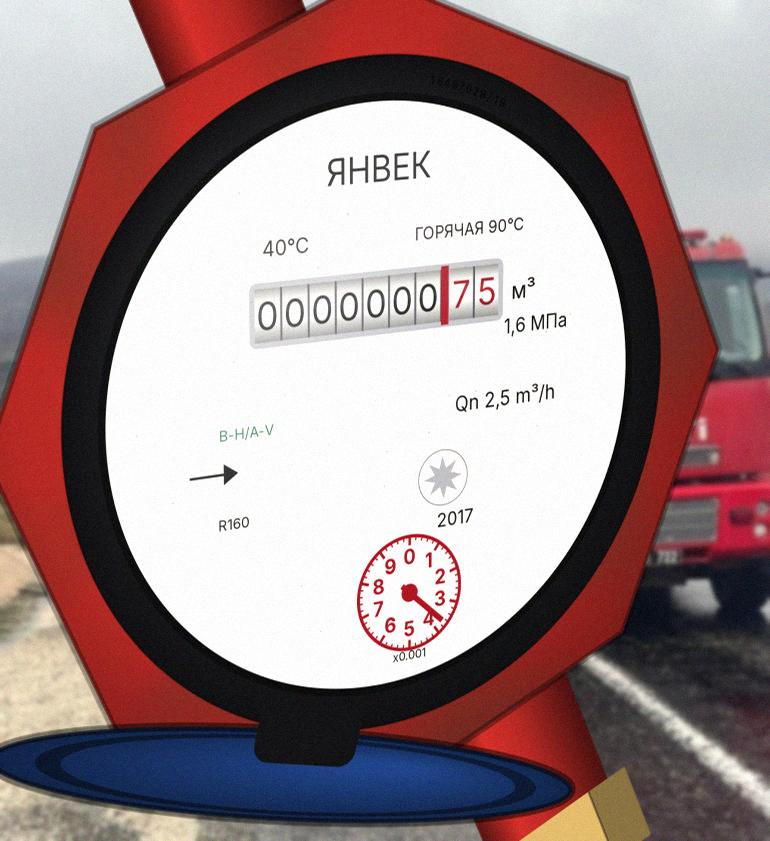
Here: 0.753m³
